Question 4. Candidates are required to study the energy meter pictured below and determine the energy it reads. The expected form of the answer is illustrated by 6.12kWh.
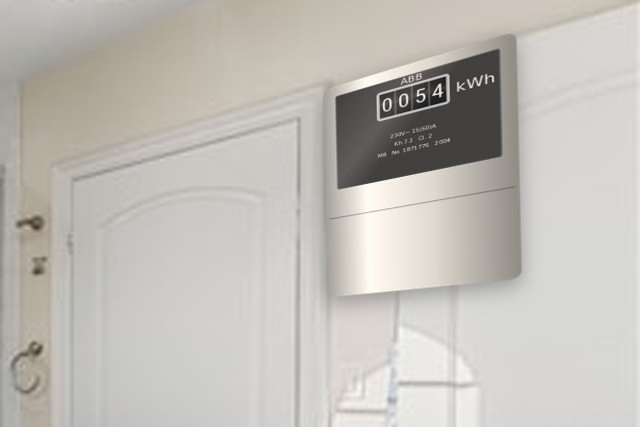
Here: 54kWh
